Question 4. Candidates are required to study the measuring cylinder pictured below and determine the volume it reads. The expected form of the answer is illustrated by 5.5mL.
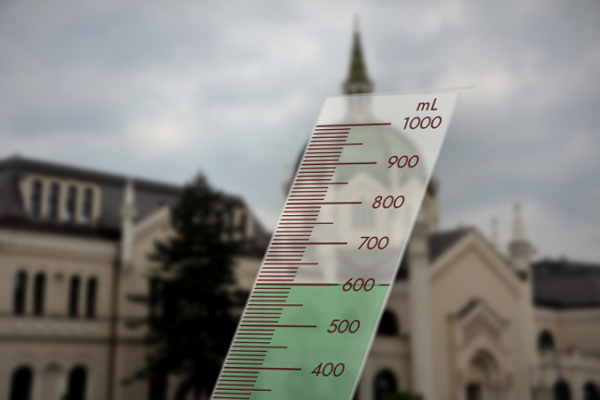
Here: 600mL
